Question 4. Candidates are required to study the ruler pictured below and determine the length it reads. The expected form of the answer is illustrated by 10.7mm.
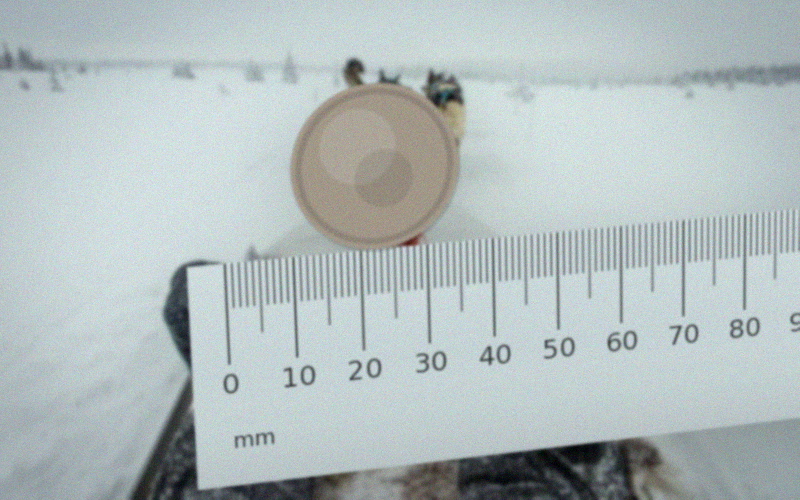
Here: 25mm
